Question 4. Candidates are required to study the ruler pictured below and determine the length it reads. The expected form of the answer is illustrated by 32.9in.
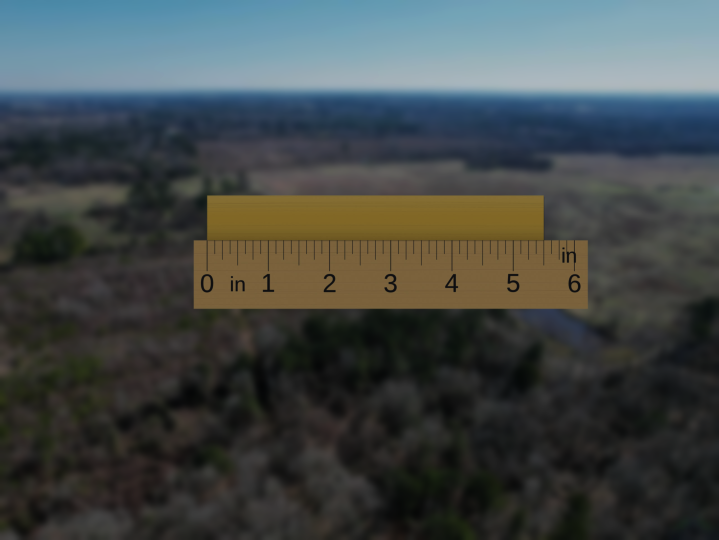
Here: 5.5in
